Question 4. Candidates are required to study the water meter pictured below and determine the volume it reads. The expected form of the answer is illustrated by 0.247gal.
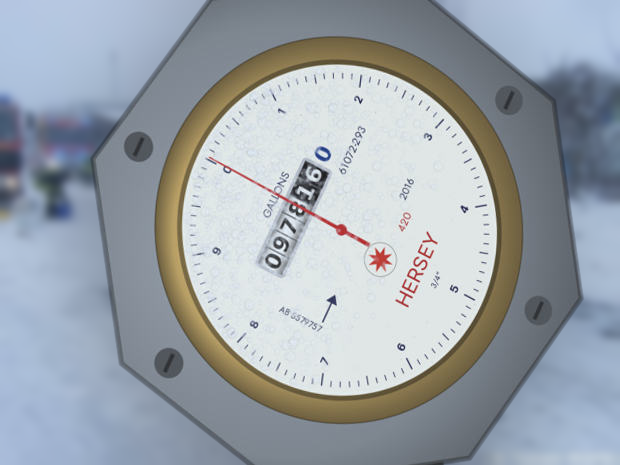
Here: 978160.0gal
